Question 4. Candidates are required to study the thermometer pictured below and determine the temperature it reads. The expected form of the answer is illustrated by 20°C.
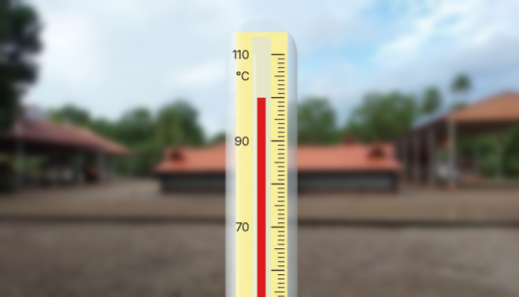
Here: 100°C
